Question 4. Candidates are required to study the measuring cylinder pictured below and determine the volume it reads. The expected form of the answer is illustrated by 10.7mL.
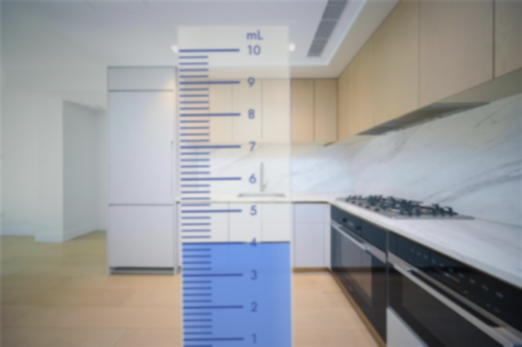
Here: 4mL
